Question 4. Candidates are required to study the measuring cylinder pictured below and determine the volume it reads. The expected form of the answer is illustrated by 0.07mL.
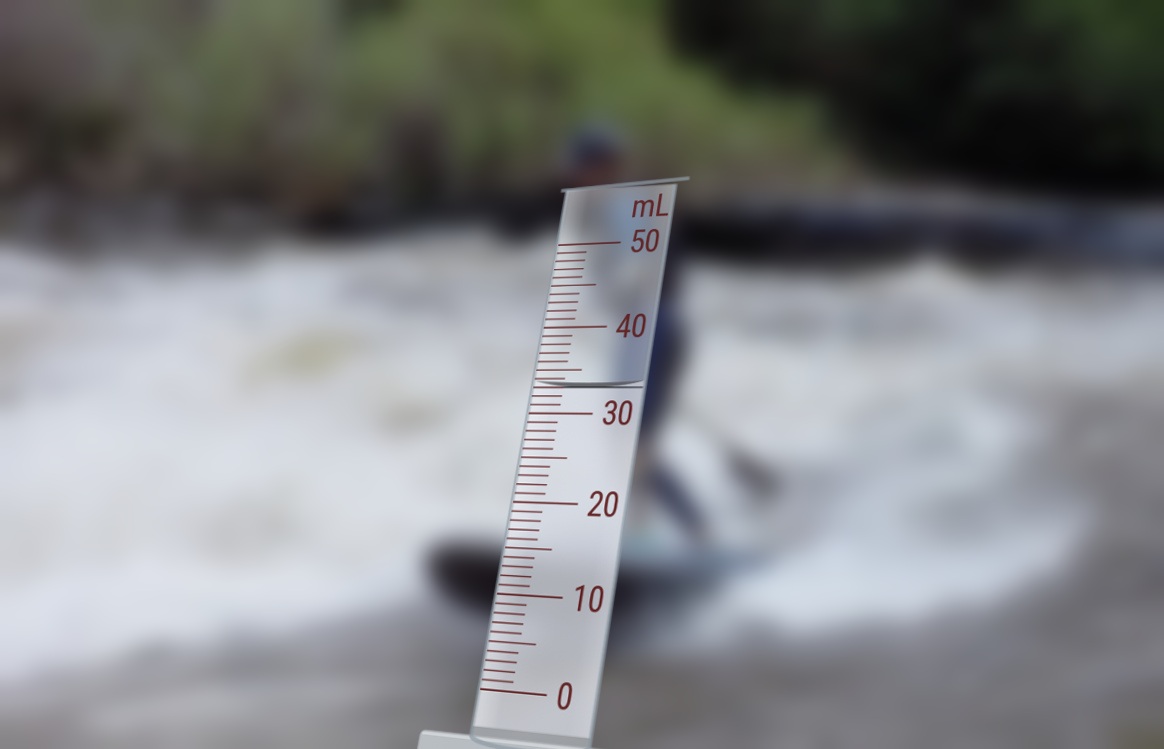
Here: 33mL
